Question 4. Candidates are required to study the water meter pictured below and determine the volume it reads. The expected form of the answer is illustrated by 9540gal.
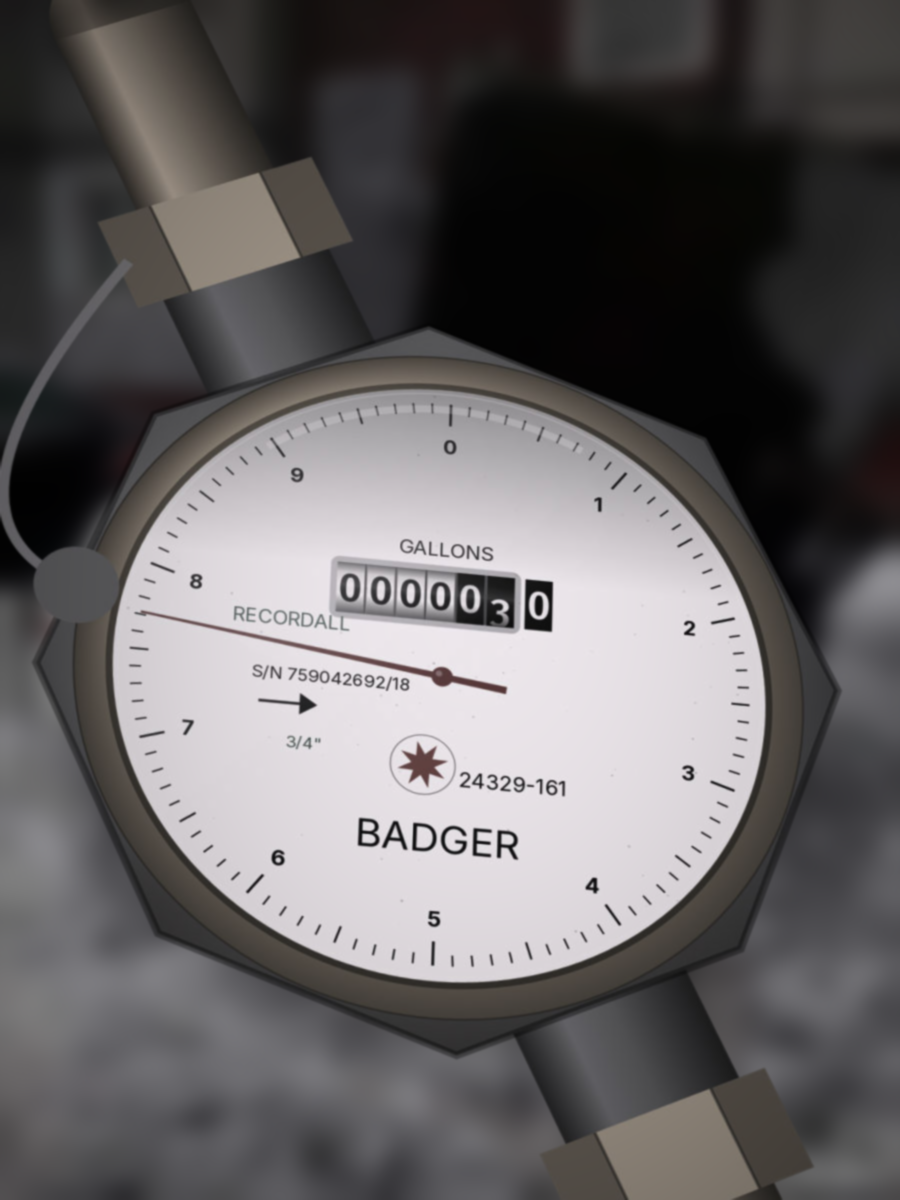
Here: 27.7gal
